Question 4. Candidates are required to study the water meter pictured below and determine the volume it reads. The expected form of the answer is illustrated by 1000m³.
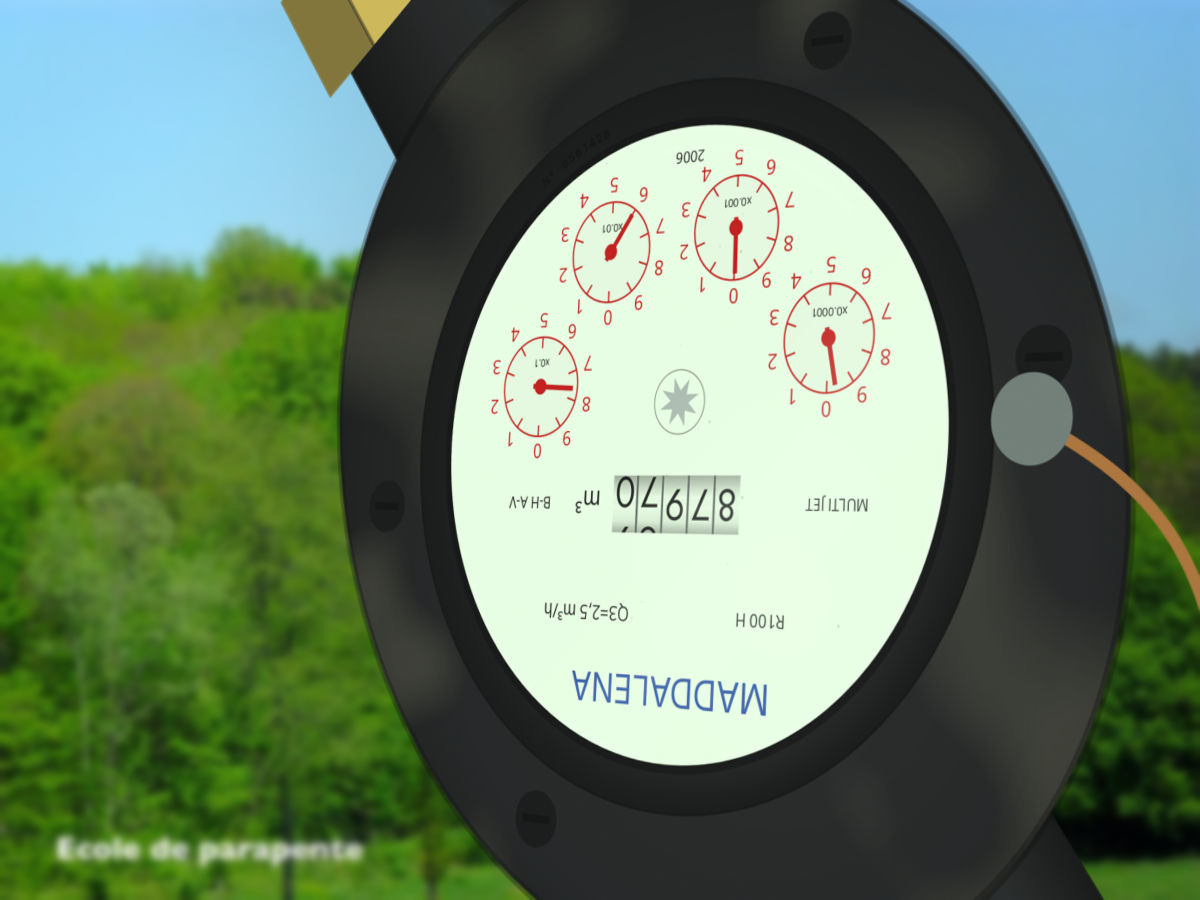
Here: 87969.7599m³
